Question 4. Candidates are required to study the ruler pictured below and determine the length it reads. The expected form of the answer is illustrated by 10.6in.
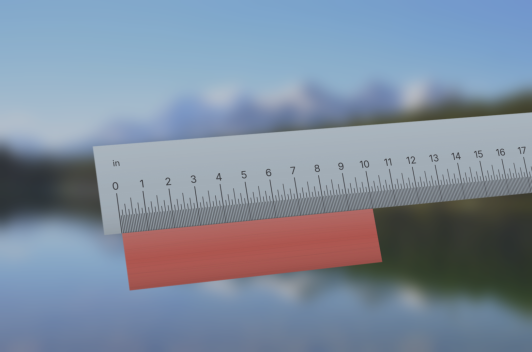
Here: 10in
